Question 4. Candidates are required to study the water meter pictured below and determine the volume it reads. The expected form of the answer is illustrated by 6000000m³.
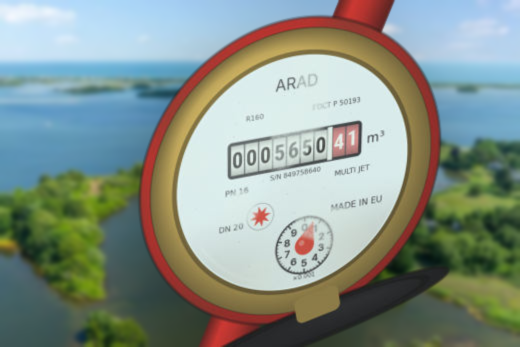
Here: 5650.410m³
